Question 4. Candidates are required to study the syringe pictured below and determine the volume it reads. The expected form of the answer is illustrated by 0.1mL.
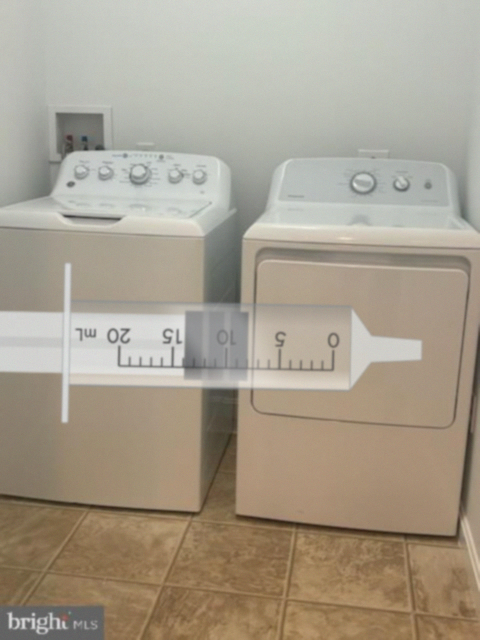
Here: 8mL
